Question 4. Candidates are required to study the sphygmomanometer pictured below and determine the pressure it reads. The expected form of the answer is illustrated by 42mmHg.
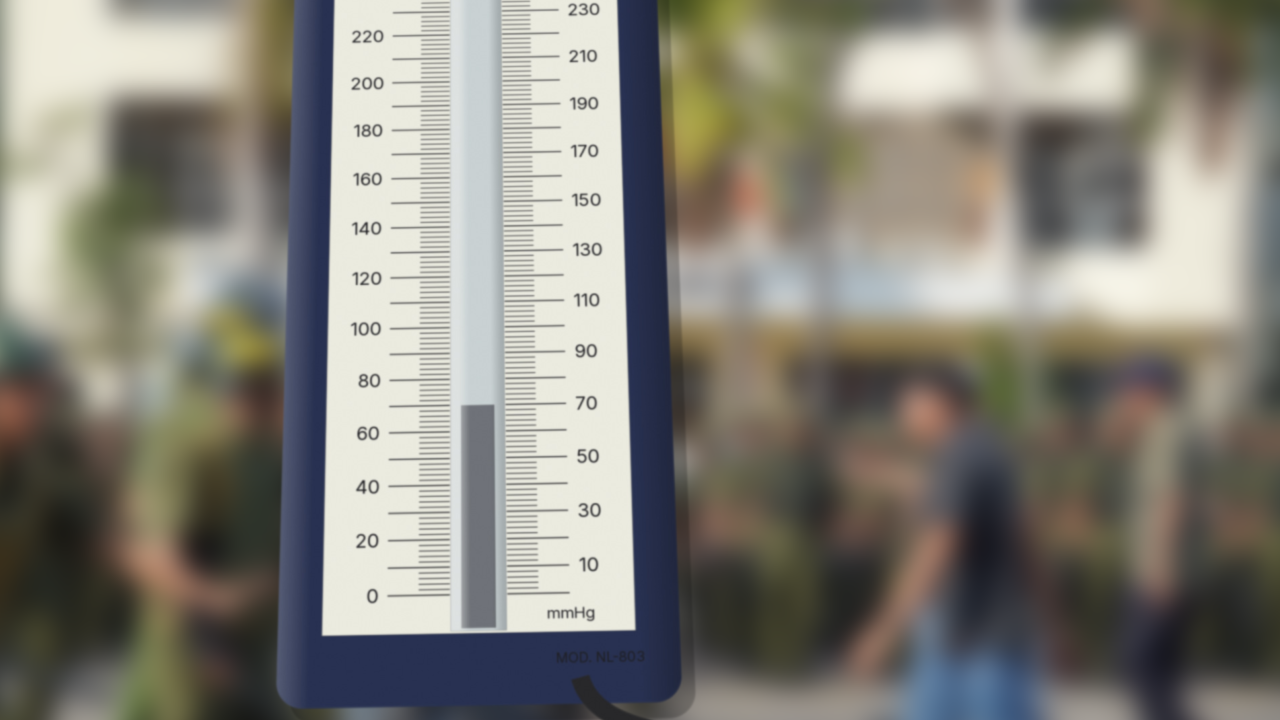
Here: 70mmHg
